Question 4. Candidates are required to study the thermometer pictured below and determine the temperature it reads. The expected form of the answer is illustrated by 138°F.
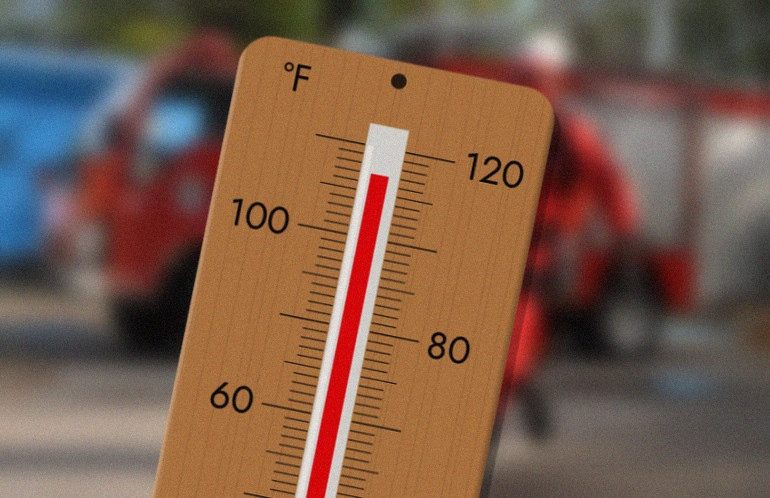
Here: 114°F
